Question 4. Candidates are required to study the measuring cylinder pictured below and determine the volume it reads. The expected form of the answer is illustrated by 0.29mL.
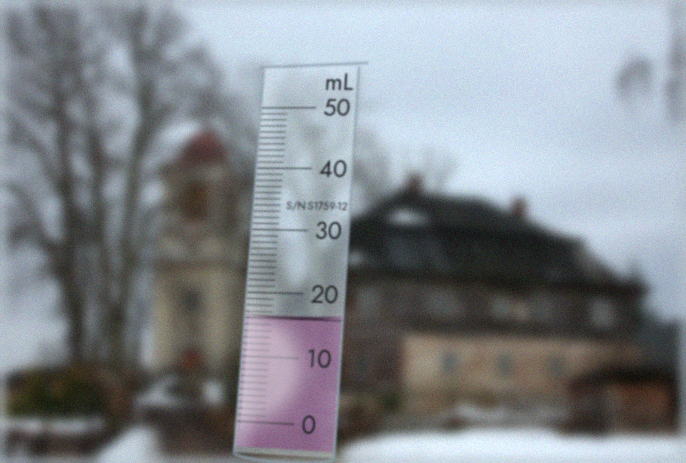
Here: 16mL
